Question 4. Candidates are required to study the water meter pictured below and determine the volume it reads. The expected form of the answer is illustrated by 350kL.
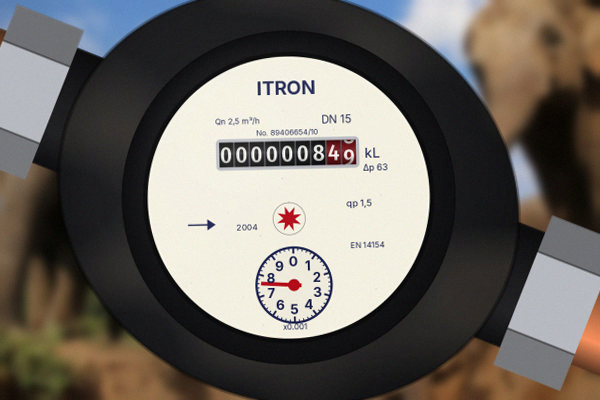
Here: 8.487kL
